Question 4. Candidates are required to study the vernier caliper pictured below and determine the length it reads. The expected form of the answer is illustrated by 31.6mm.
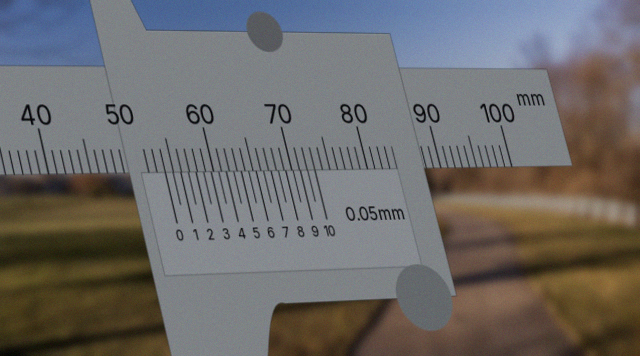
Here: 54.0mm
